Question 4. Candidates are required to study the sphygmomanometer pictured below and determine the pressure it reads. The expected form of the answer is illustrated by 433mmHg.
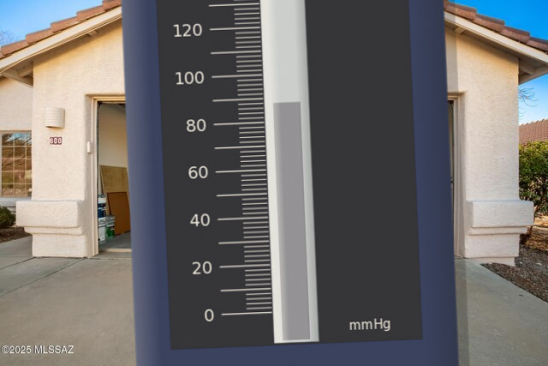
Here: 88mmHg
